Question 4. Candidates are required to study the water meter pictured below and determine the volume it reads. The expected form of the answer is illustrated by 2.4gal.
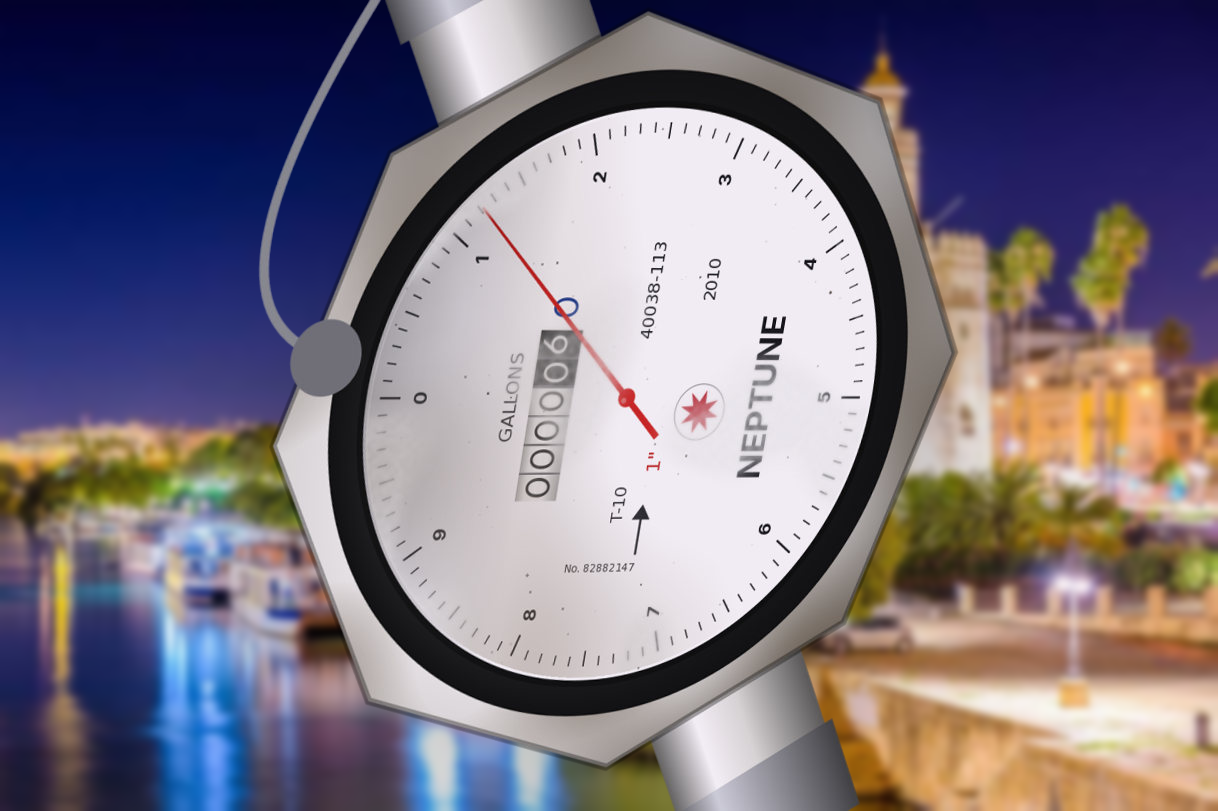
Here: 61.2gal
